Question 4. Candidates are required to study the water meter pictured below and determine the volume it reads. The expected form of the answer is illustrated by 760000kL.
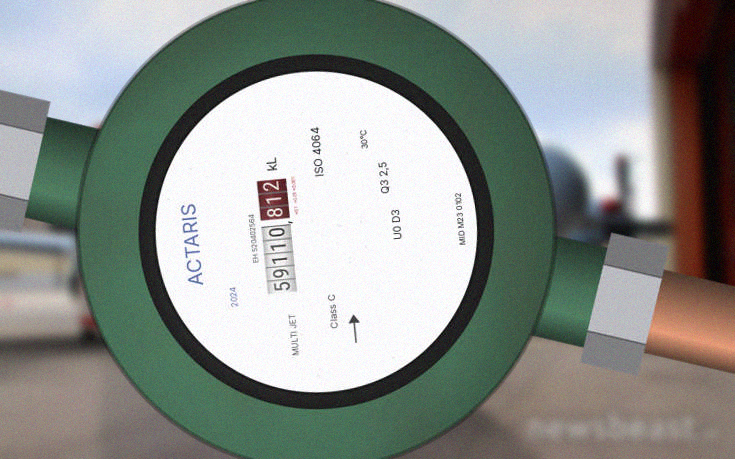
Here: 59110.812kL
